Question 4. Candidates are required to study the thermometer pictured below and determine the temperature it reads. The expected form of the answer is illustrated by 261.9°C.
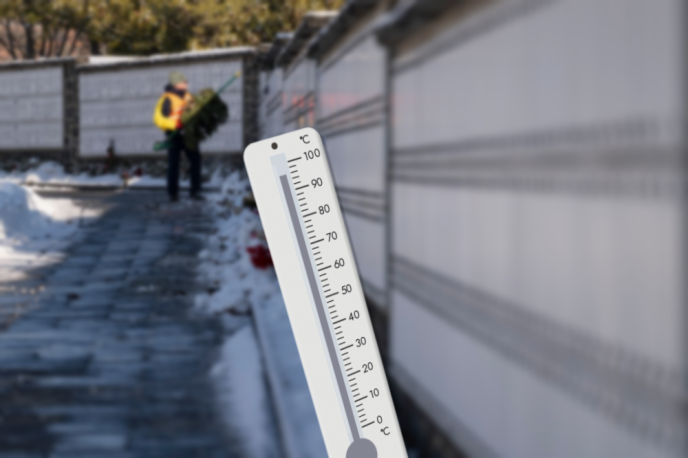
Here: 96°C
